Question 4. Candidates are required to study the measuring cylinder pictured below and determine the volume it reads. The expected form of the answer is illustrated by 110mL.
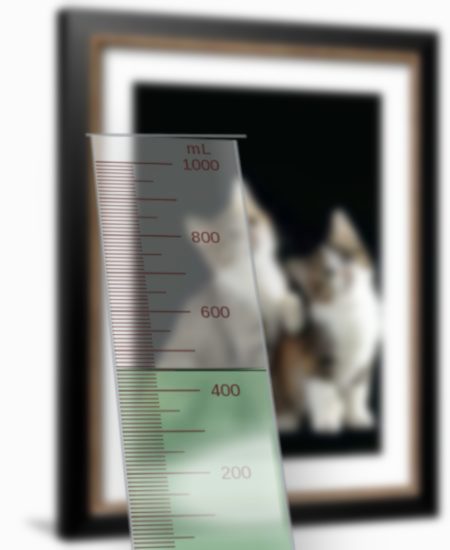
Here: 450mL
